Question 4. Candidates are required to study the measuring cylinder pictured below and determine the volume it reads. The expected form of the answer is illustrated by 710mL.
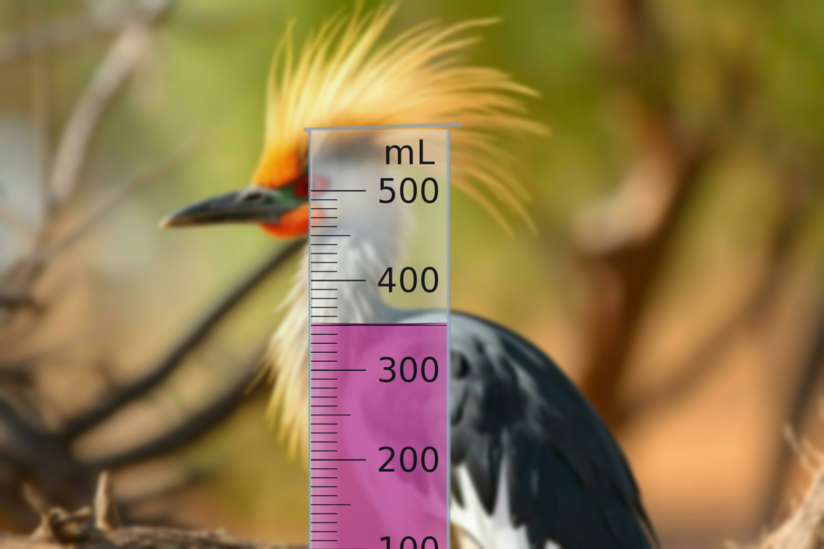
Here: 350mL
